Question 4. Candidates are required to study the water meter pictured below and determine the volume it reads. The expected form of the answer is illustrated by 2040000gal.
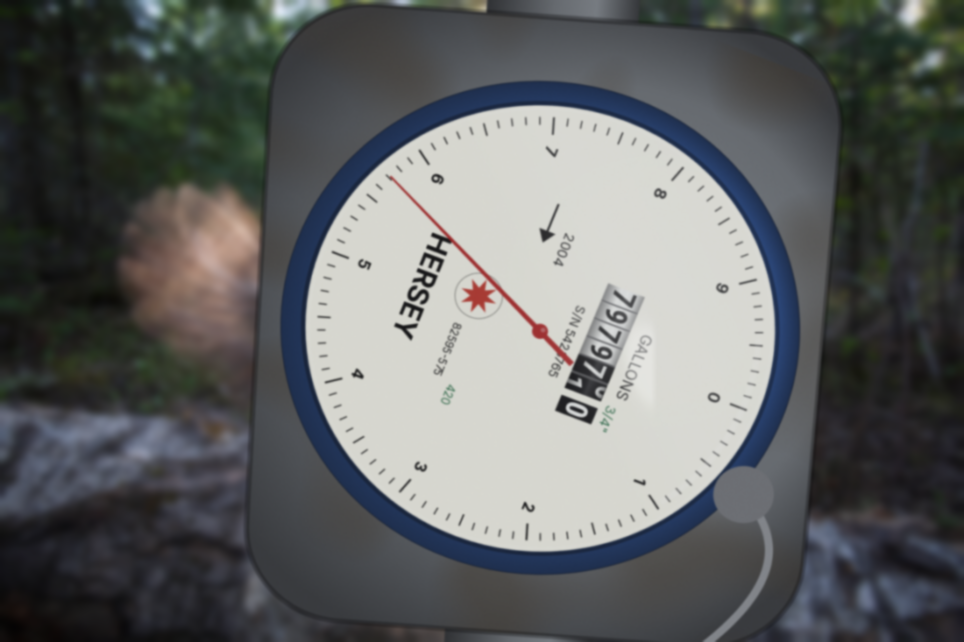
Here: 7979705.7gal
